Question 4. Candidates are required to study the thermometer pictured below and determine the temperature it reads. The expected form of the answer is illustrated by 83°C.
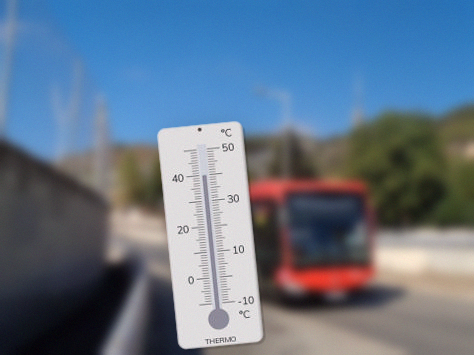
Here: 40°C
